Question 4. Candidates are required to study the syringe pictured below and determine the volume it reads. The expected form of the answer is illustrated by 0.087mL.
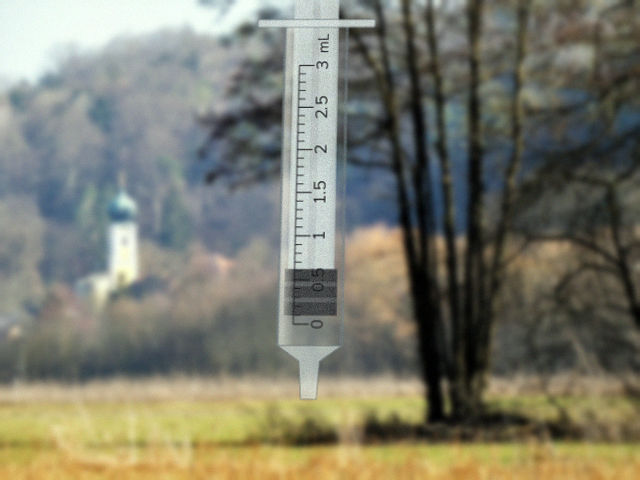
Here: 0.1mL
